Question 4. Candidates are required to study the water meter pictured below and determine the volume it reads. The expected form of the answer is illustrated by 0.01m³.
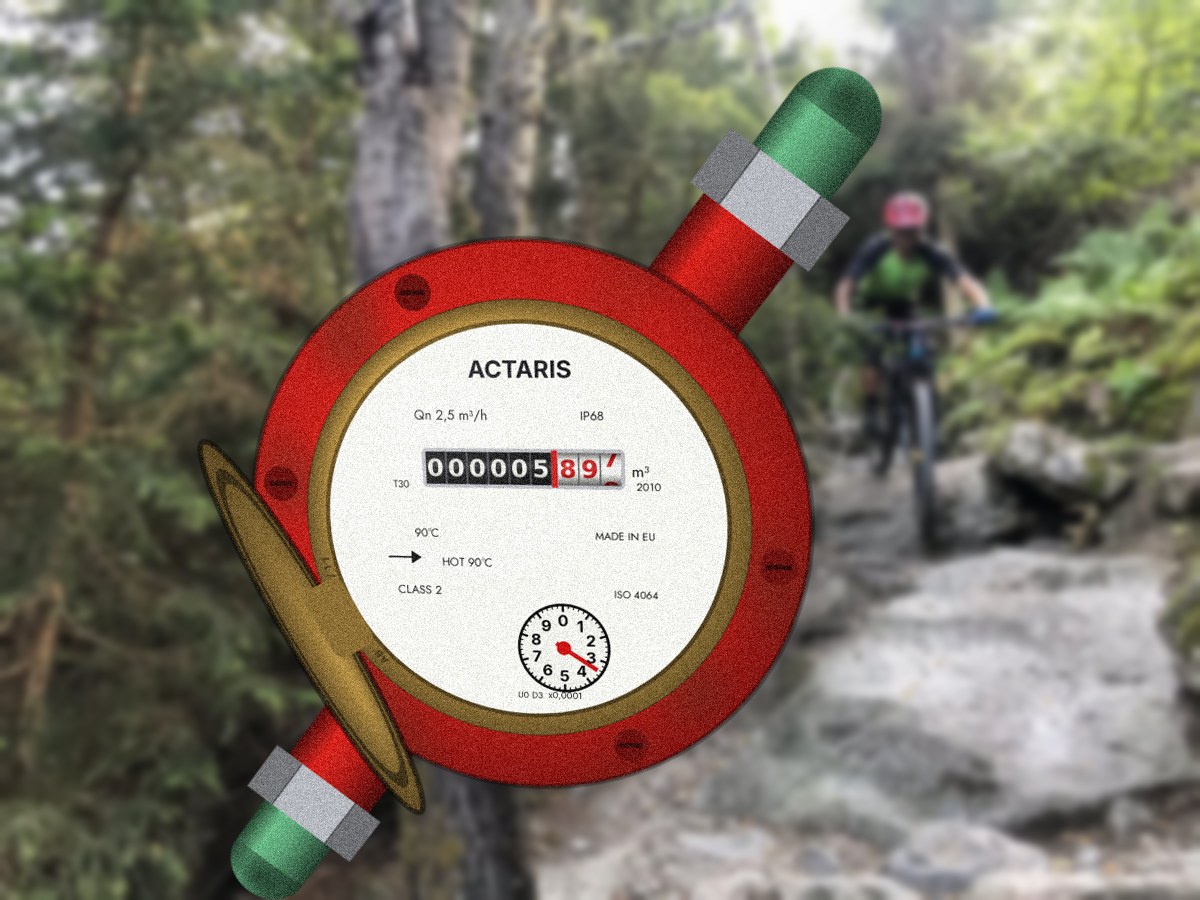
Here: 5.8973m³
